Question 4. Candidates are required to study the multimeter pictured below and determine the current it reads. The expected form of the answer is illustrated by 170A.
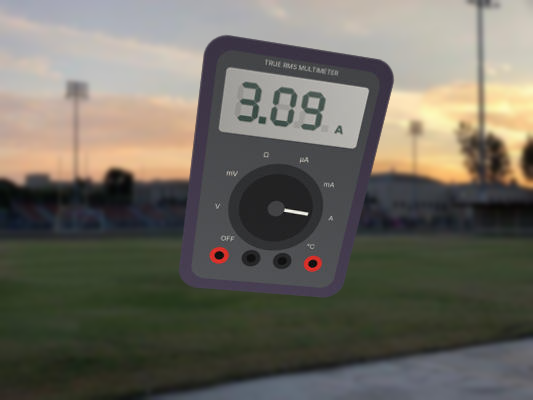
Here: 3.09A
